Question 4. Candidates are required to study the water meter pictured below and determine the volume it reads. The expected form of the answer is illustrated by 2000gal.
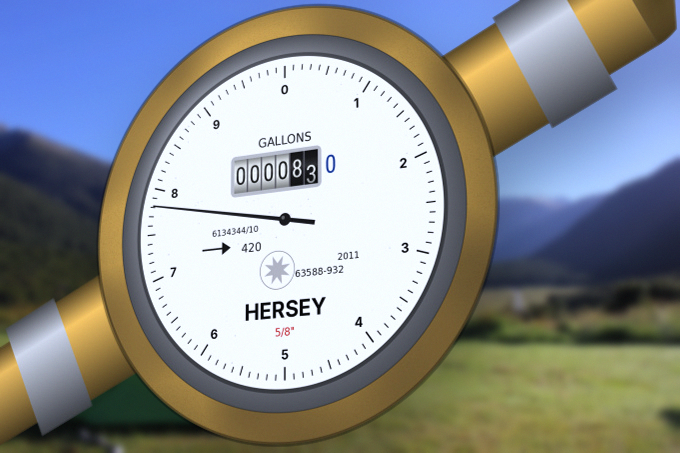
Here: 827.8gal
